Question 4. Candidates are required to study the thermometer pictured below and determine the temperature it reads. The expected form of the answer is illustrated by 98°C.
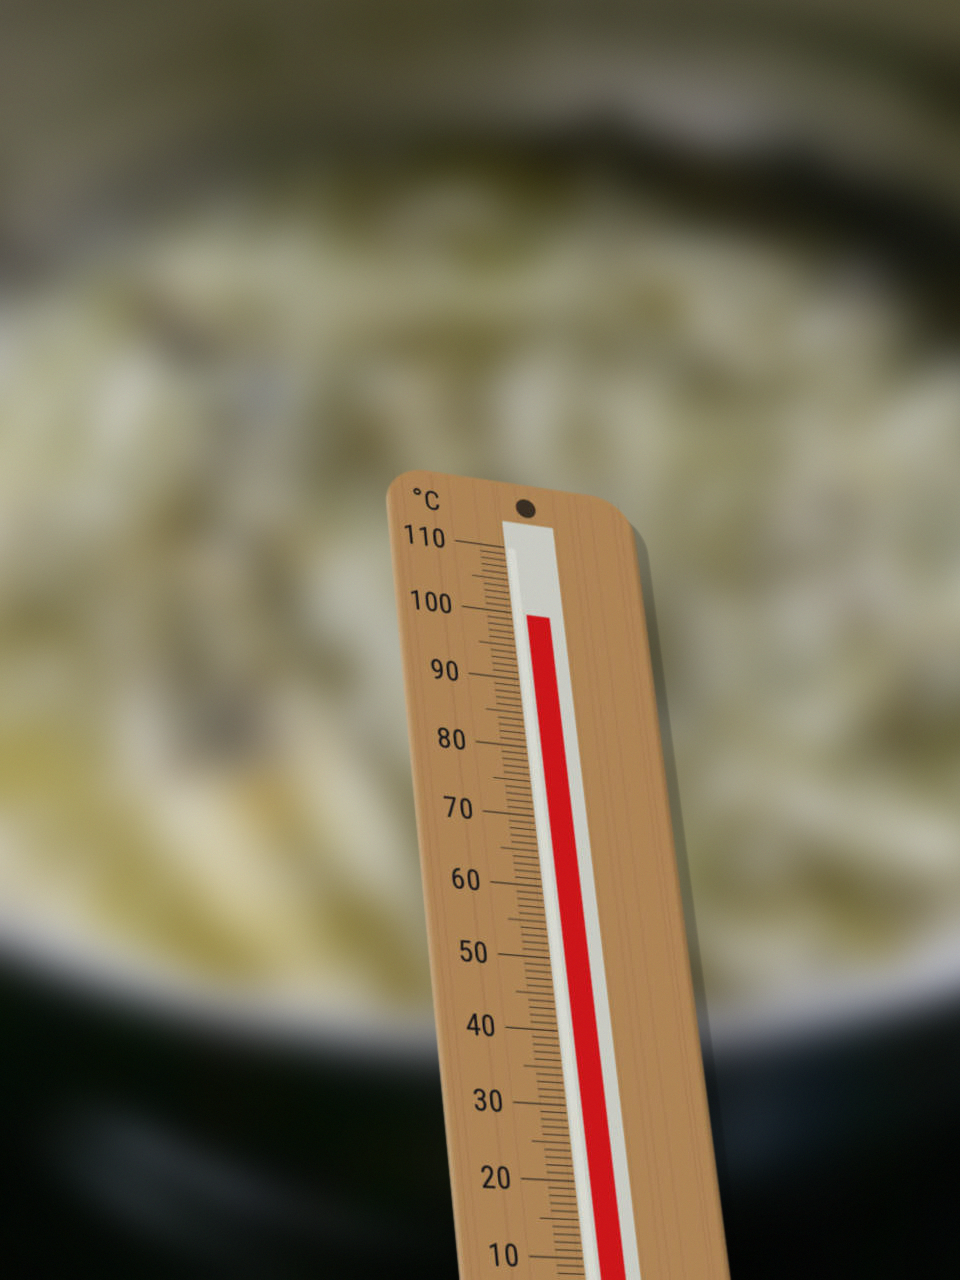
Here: 100°C
